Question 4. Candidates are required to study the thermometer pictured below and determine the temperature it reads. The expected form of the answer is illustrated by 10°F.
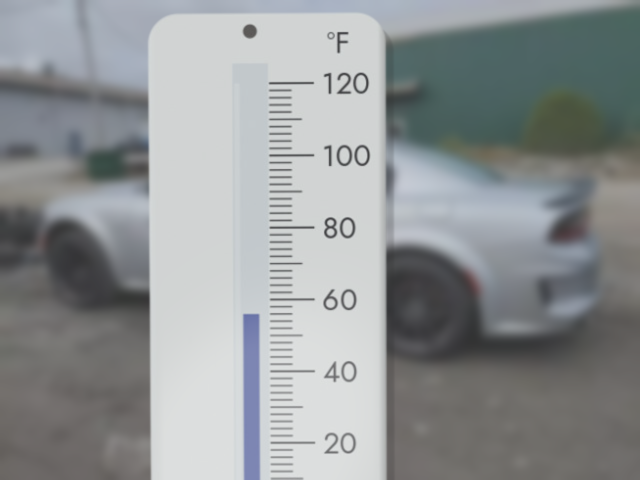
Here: 56°F
